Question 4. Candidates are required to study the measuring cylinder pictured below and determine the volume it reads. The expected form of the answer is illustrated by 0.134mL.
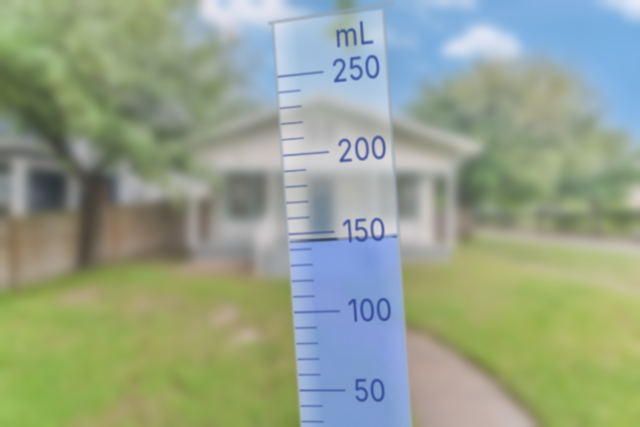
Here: 145mL
